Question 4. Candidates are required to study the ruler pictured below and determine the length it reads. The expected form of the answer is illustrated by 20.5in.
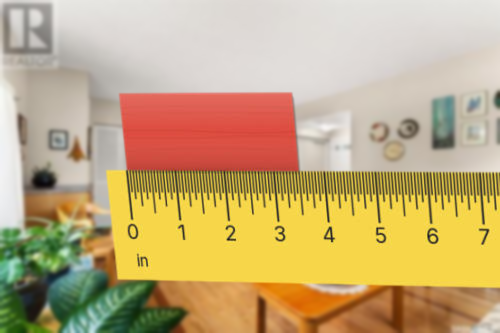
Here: 3.5in
